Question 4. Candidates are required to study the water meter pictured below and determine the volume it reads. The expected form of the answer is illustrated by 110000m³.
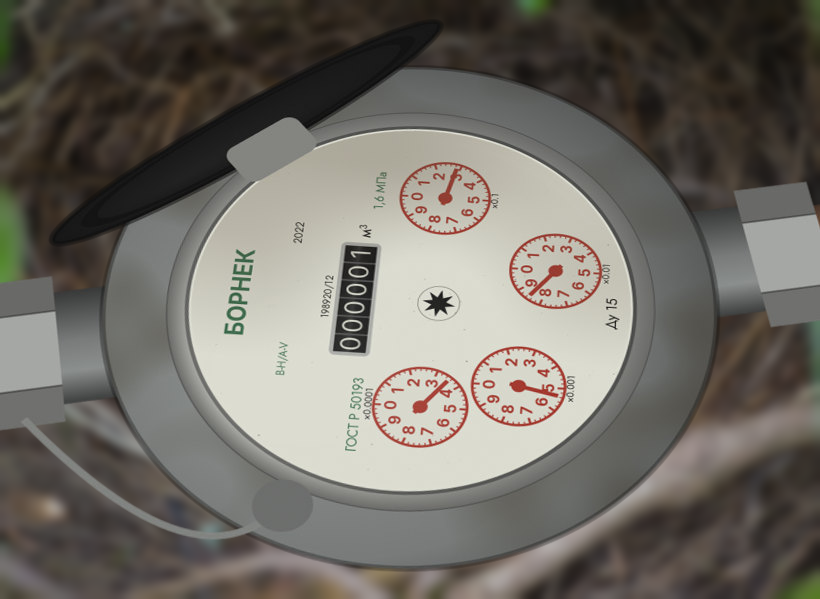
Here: 1.2853m³
